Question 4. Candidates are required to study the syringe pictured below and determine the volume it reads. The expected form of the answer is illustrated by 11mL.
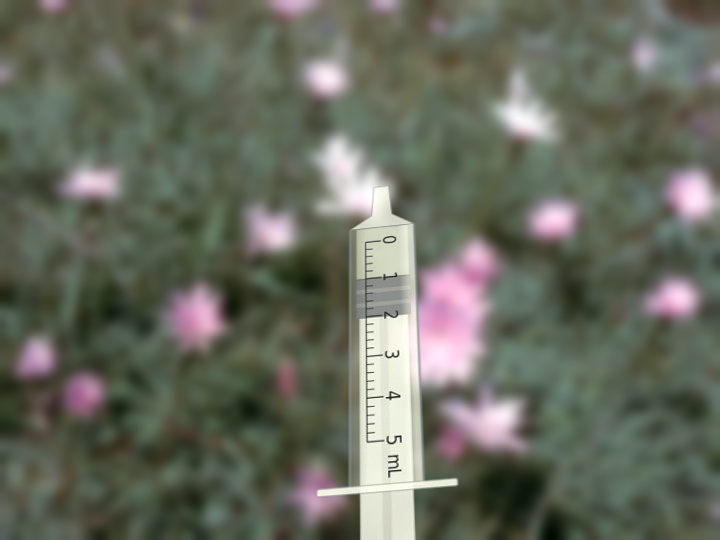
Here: 1mL
